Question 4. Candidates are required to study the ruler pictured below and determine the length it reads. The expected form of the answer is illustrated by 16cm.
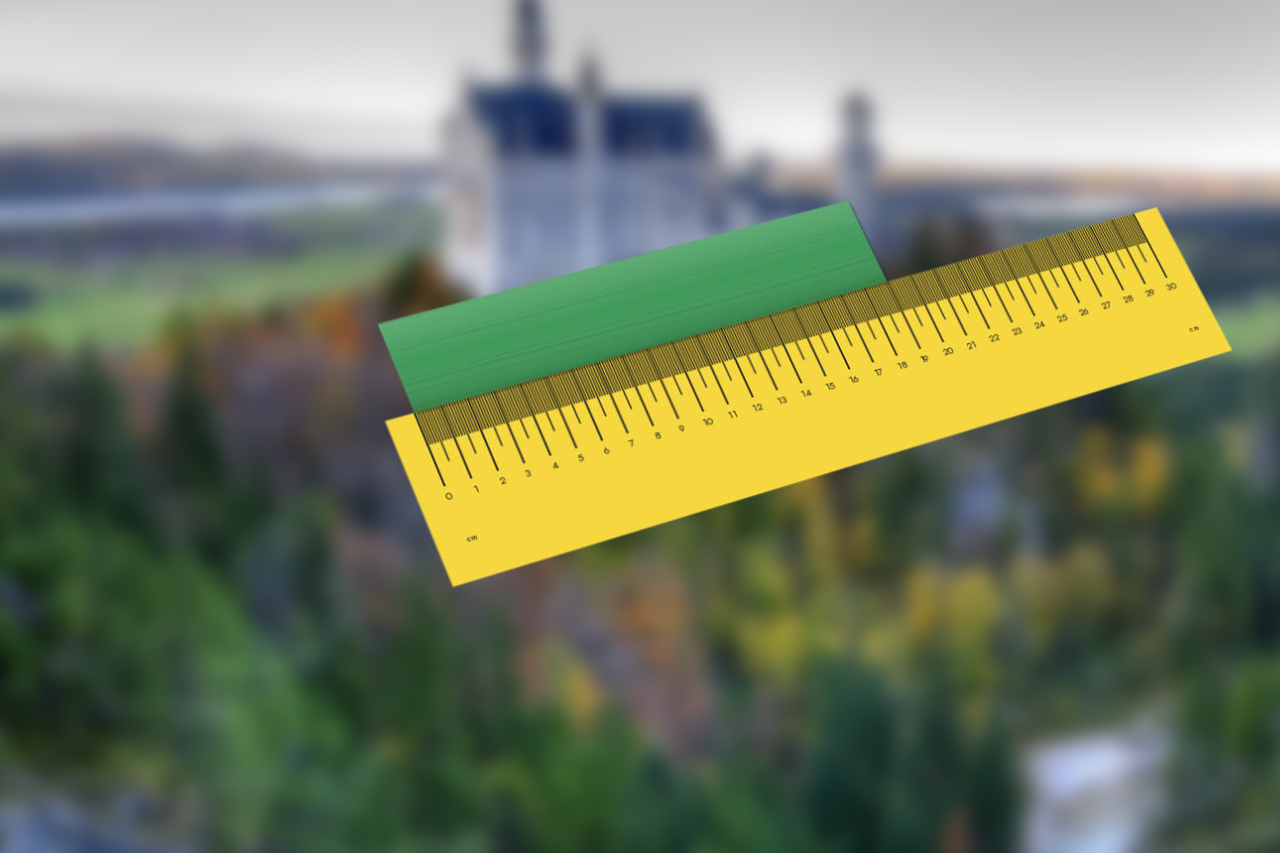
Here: 19cm
